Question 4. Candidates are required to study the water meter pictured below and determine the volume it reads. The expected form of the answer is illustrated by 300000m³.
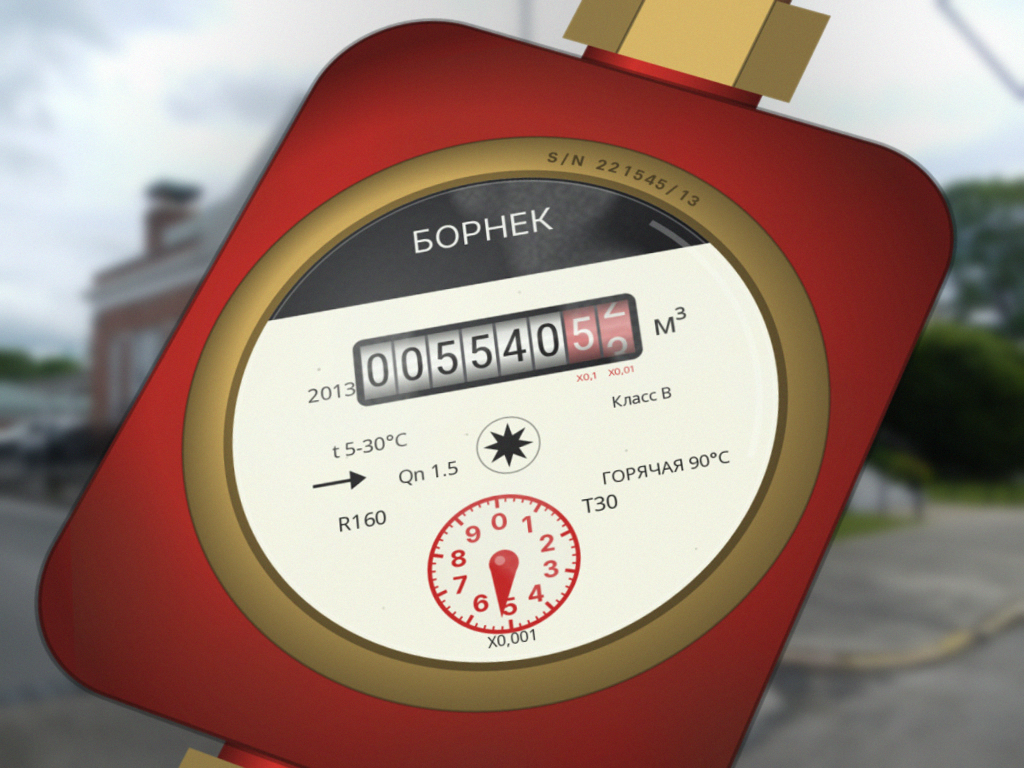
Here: 5540.525m³
